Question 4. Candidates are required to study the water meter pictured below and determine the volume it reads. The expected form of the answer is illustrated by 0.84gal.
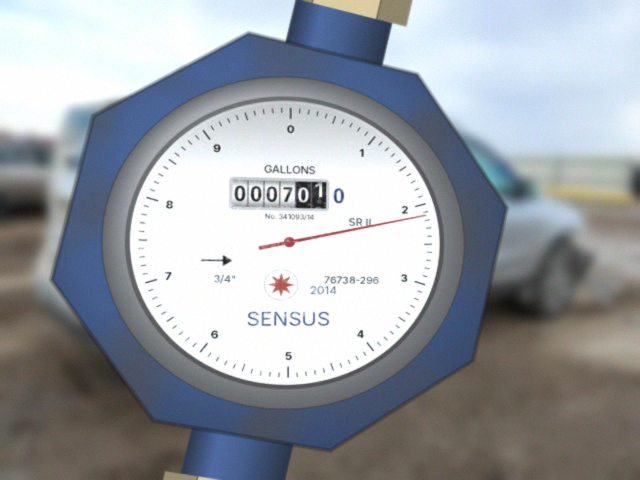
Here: 7012.1gal
